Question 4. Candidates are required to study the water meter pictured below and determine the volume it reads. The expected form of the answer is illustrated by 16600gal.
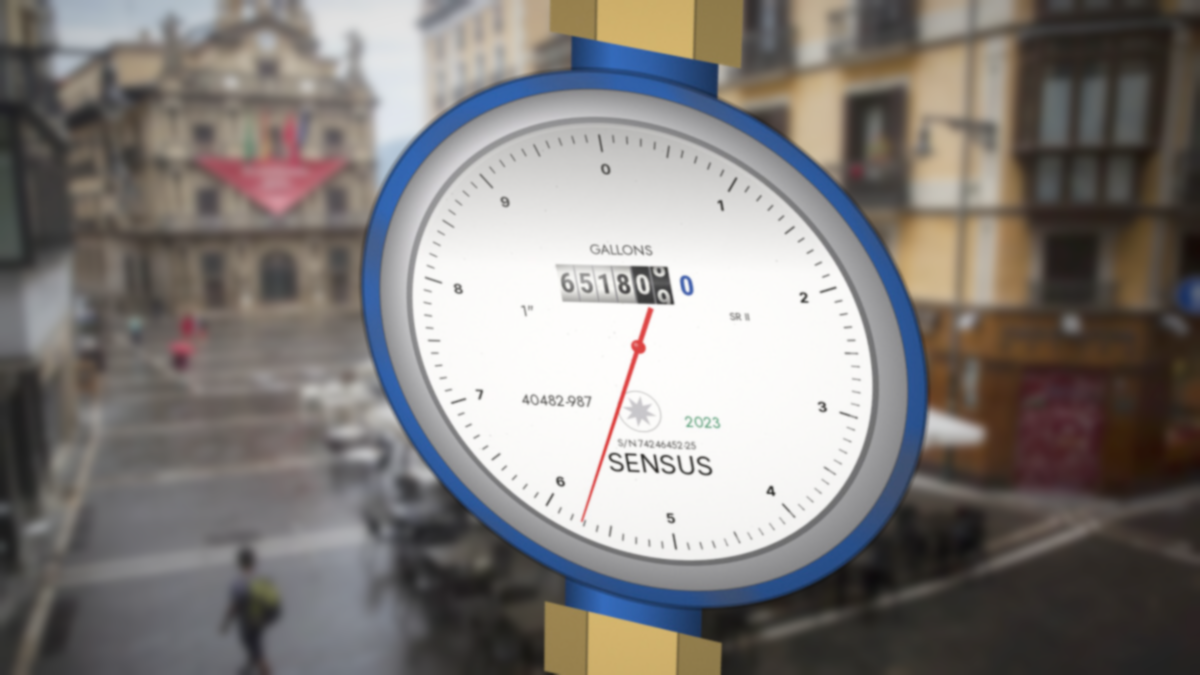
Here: 6518085.7gal
